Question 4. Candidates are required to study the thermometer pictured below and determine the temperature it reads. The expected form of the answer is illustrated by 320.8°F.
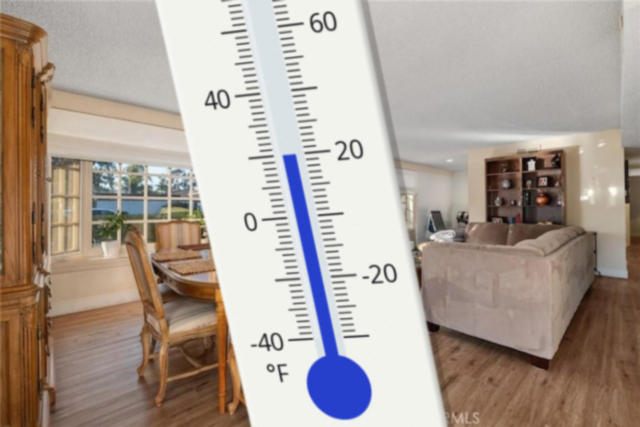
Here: 20°F
